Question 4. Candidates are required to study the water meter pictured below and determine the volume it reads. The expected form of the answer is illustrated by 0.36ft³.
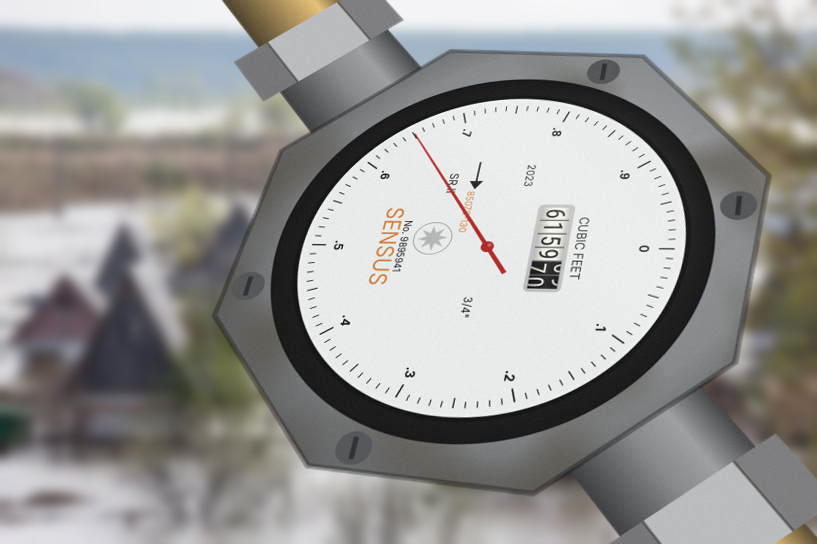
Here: 615969.65ft³
